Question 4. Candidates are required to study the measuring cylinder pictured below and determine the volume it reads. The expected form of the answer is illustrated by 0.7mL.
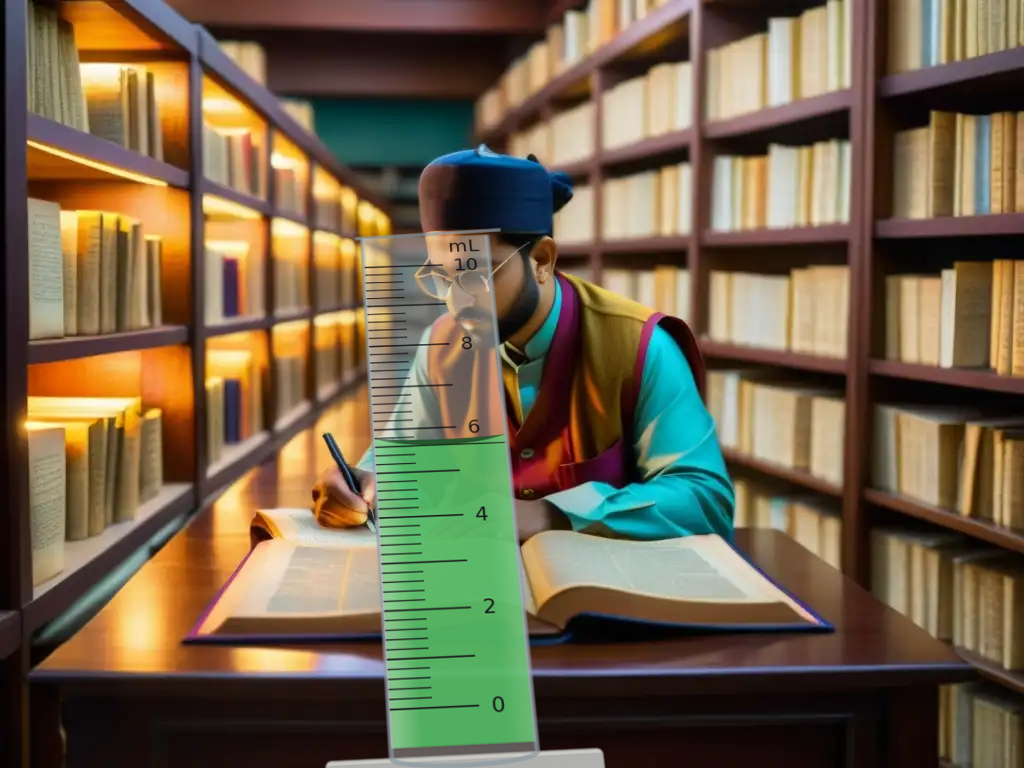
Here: 5.6mL
